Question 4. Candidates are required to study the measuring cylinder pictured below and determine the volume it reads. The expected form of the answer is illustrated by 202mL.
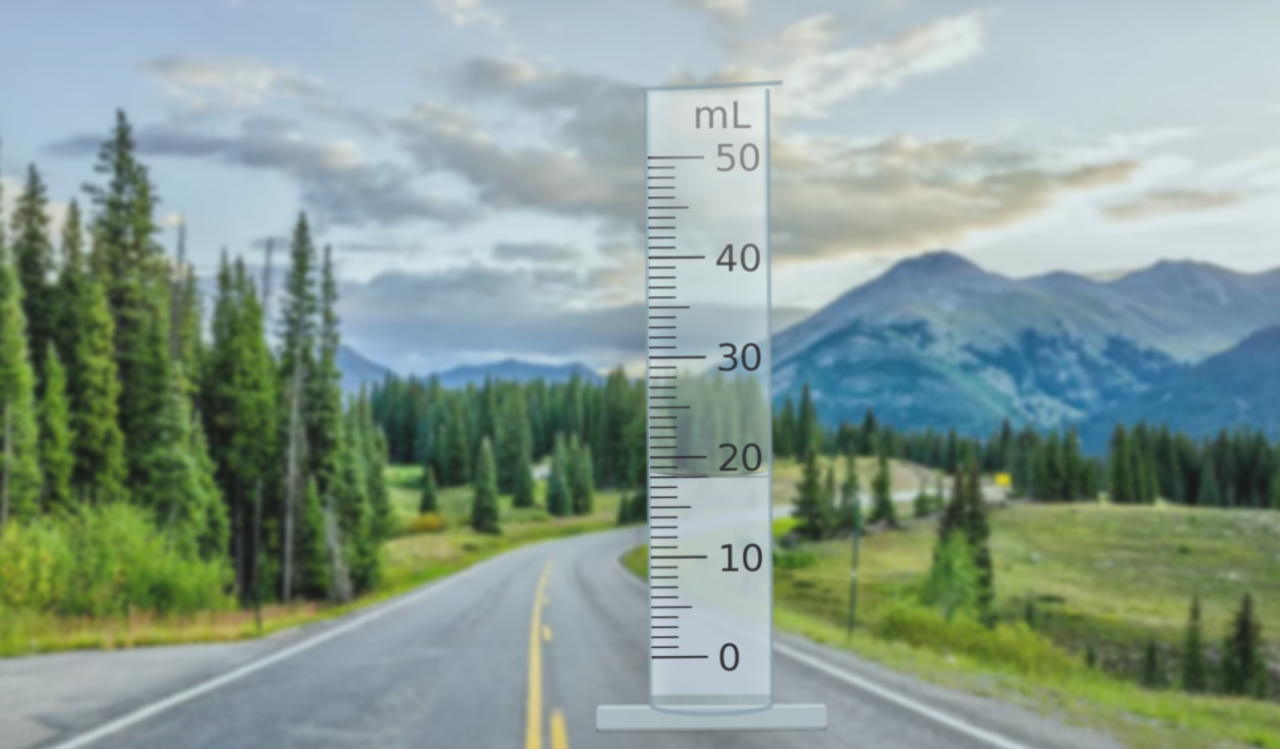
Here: 18mL
